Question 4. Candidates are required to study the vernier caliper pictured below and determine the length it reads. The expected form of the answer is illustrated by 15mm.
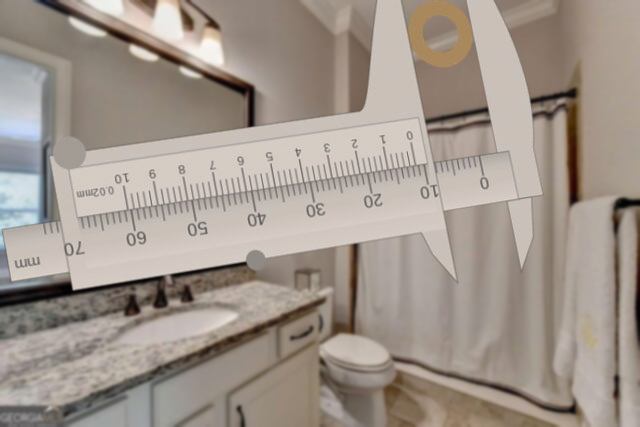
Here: 11.5mm
